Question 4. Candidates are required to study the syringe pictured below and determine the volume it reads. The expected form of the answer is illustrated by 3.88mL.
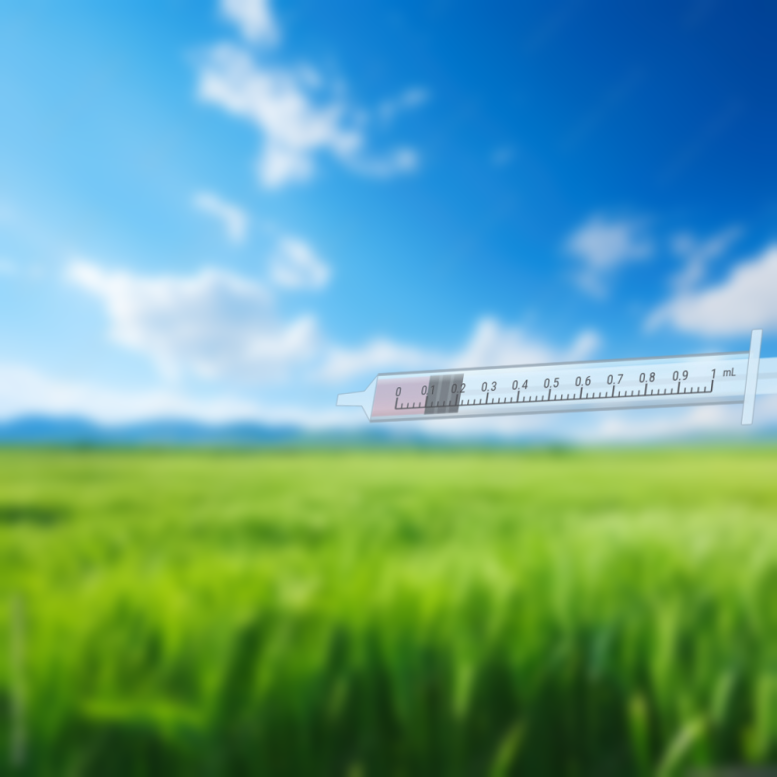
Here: 0.1mL
